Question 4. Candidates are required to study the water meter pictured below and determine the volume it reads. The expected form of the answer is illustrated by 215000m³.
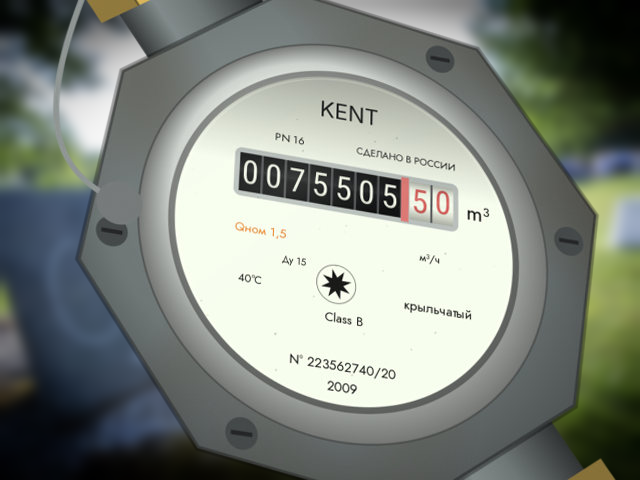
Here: 75505.50m³
